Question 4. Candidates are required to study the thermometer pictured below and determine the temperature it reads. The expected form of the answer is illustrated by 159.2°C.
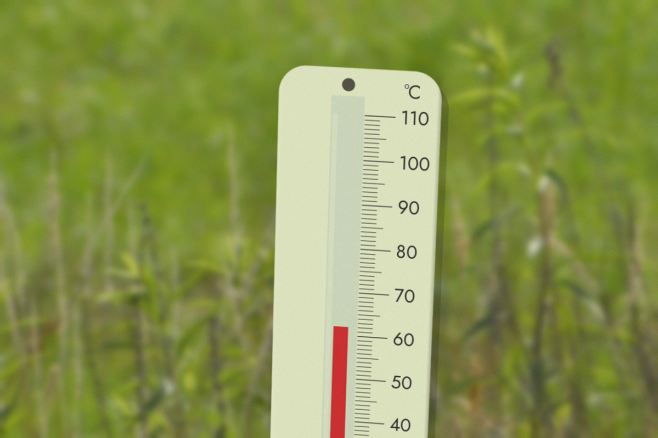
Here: 62°C
